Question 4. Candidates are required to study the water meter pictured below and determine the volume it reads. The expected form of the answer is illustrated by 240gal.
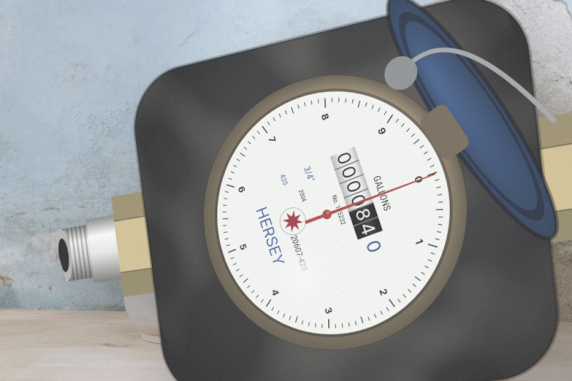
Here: 840.0gal
